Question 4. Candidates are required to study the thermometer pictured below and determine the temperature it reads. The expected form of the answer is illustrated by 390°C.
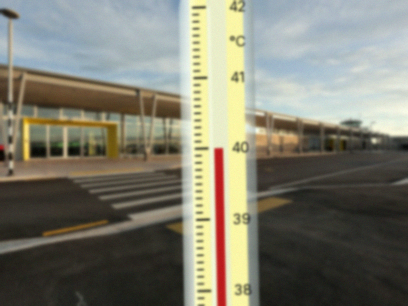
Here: 40°C
